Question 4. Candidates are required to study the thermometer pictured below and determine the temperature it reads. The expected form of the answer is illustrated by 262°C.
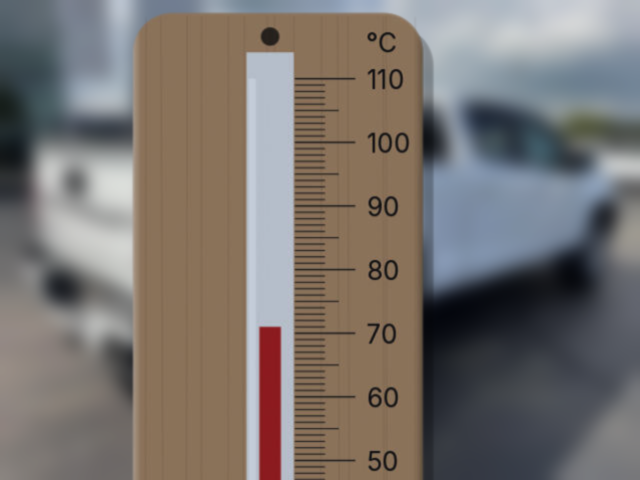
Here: 71°C
